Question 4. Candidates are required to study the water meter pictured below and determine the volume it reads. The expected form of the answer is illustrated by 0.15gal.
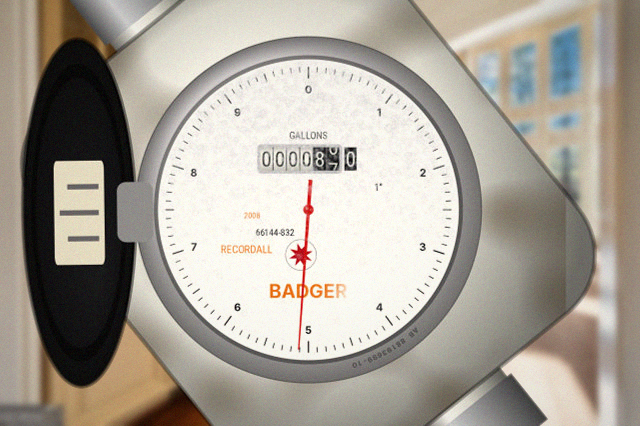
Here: 865.1gal
